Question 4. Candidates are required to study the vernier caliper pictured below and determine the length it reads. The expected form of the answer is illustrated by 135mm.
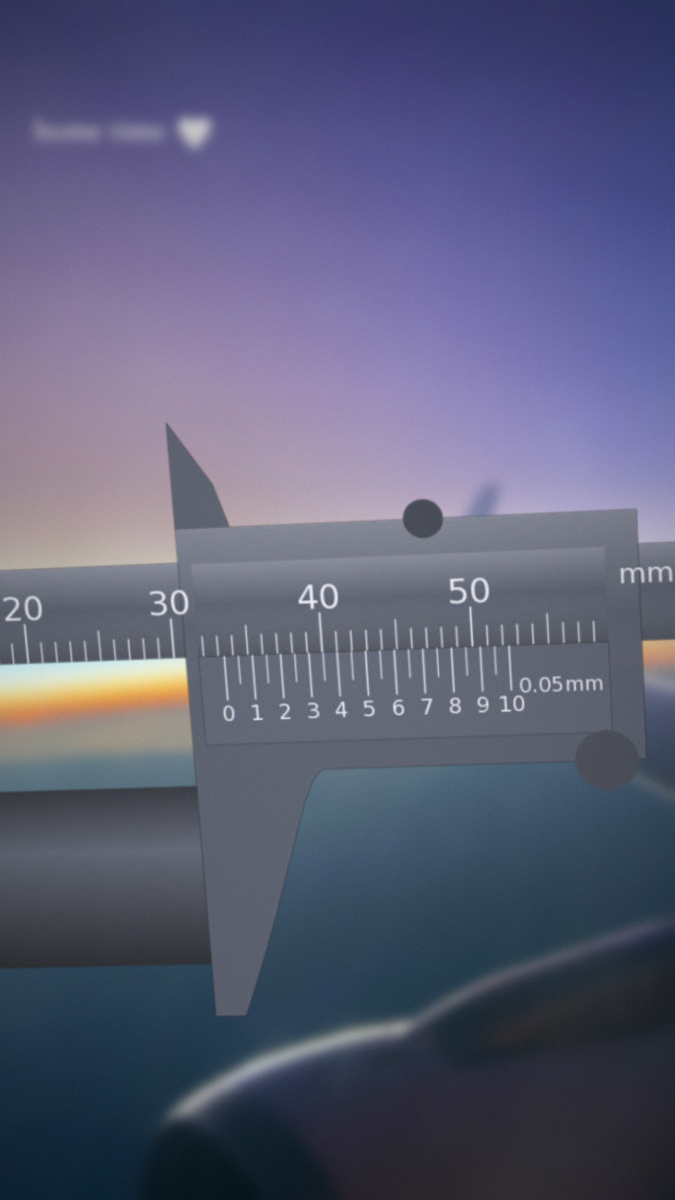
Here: 33.4mm
